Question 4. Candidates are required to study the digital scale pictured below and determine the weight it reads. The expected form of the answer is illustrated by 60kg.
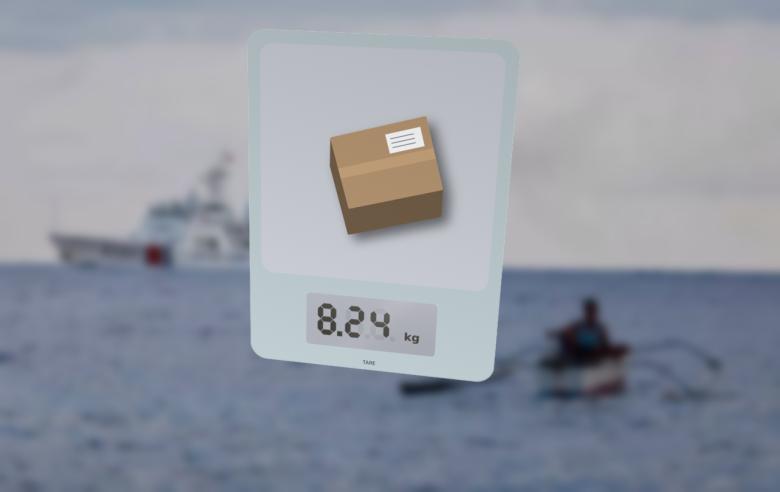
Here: 8.24kg
